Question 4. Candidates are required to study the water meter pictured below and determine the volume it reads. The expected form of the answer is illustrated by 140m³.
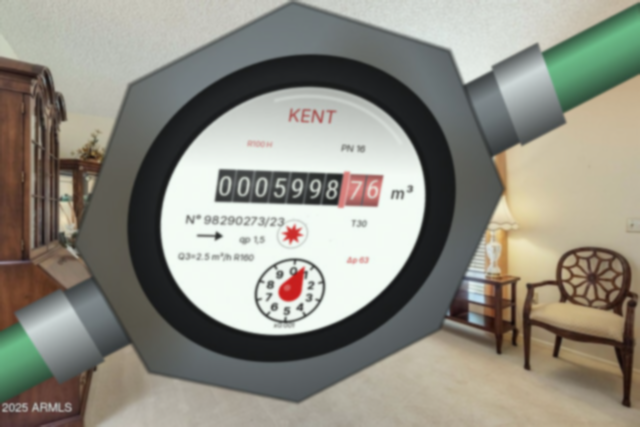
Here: 5998.760m³
